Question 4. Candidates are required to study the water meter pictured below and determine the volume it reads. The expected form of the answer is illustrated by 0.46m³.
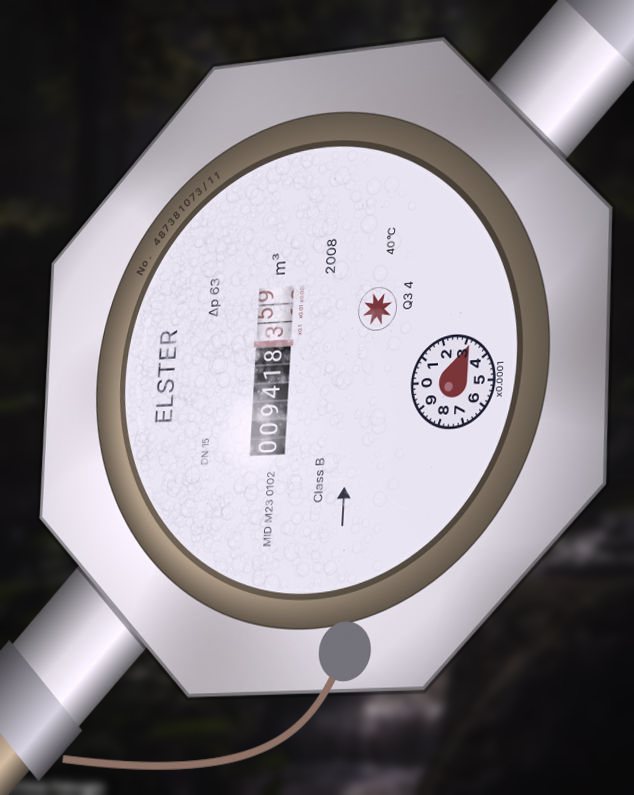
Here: 9418.3593m³
